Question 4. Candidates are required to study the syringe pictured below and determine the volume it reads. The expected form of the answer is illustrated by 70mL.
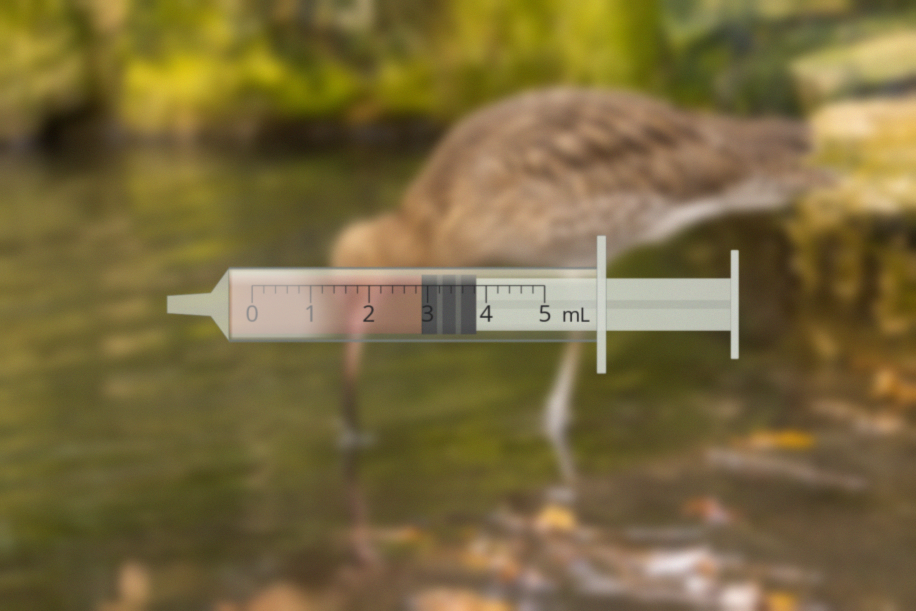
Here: 2.9mL
